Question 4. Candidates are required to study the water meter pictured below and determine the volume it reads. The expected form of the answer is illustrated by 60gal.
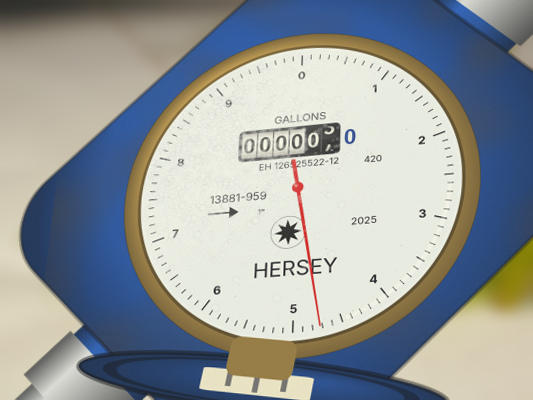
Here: 34.7gal
